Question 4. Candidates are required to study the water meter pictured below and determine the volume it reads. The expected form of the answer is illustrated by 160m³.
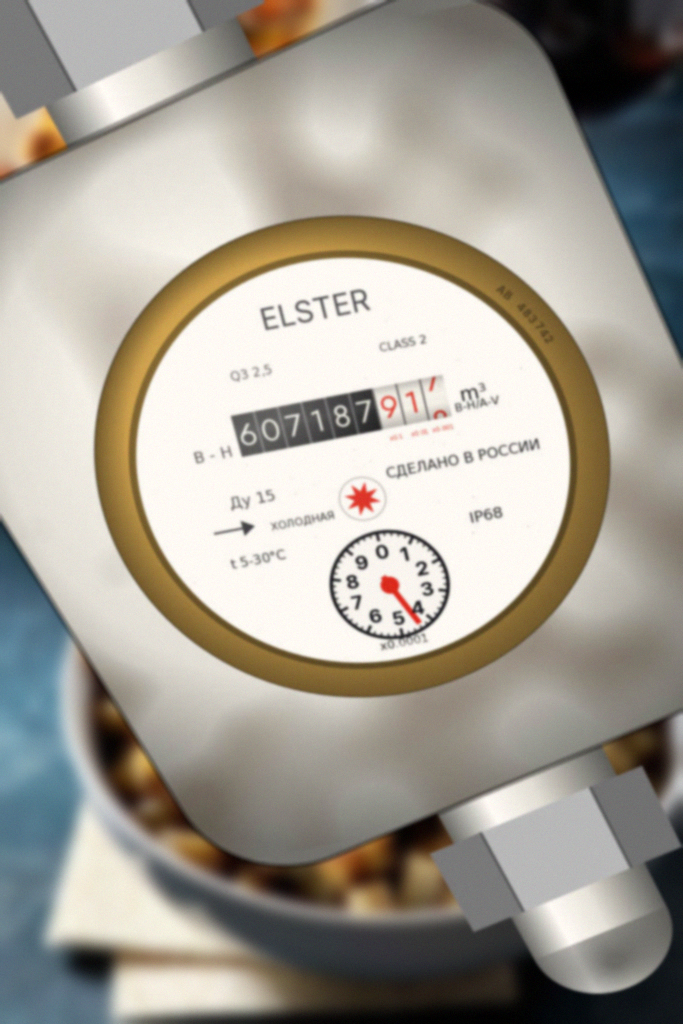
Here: 607187.9174m³
